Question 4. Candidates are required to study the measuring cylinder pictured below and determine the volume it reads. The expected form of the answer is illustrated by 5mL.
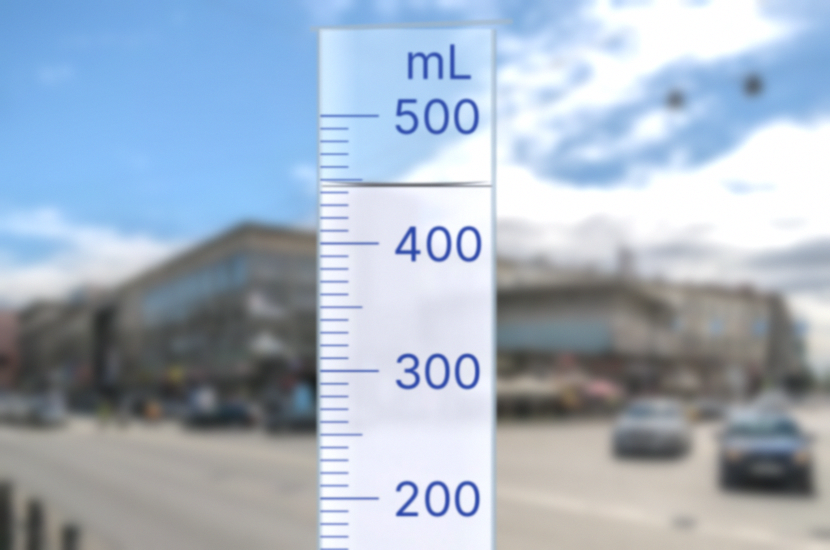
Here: 445mL
